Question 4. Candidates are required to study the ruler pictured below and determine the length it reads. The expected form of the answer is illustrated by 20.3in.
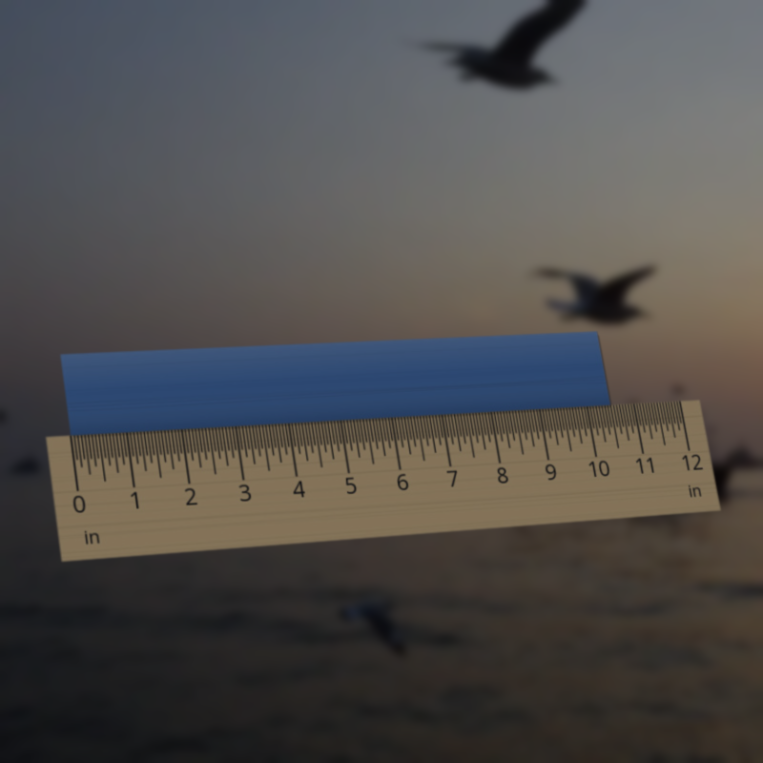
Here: 10.5in
